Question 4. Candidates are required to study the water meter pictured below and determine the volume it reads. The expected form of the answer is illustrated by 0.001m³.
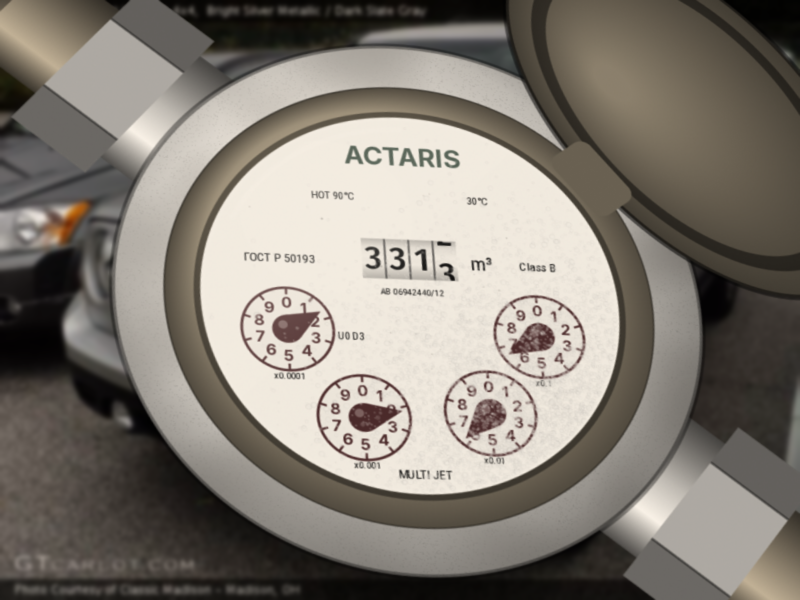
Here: 3312.6621m³
